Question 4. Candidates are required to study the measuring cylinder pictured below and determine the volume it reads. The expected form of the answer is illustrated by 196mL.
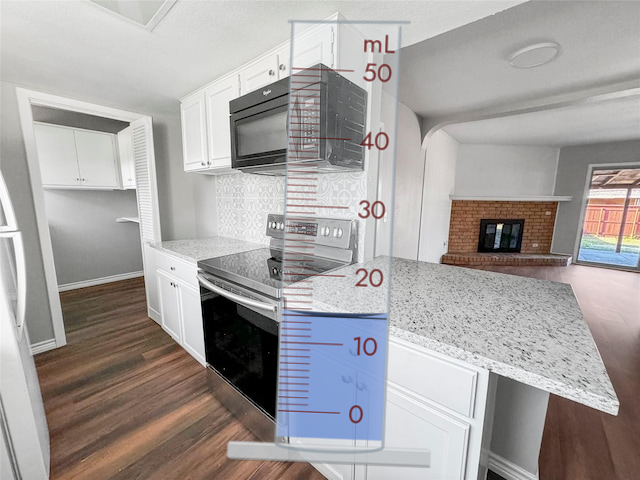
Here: 14mL
